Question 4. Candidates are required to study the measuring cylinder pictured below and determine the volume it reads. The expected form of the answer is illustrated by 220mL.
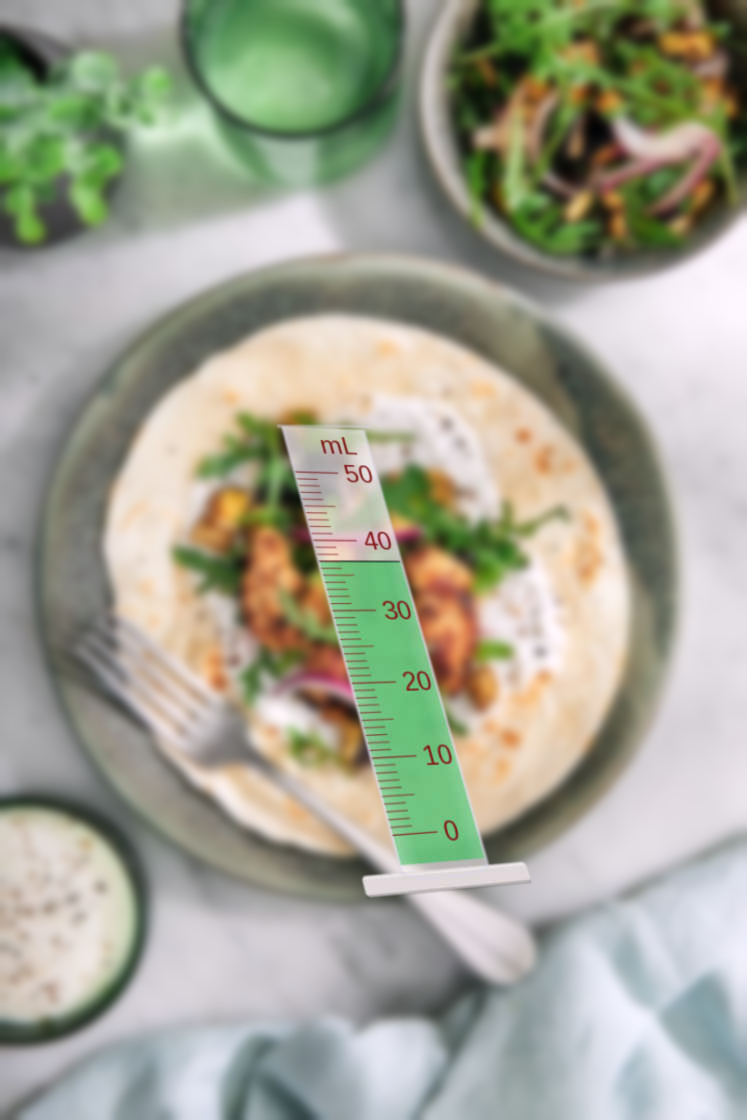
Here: 37mL
